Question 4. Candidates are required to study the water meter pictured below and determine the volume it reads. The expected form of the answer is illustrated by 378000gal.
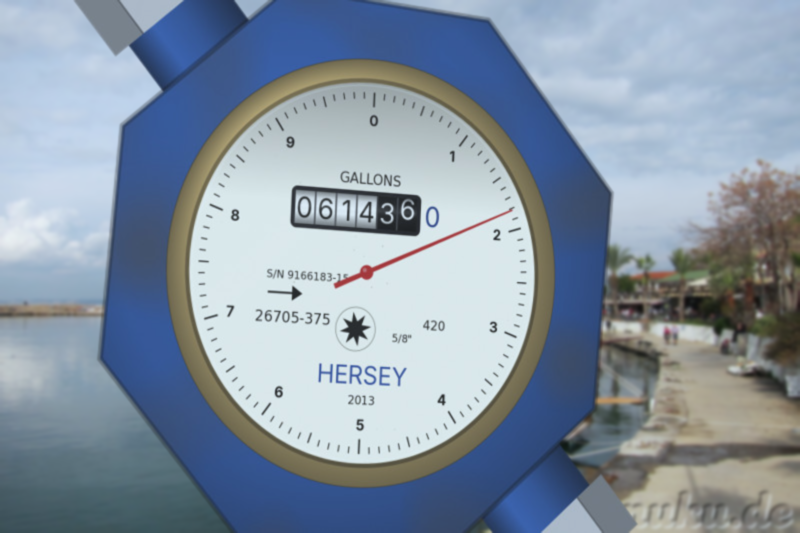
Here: 614361.8gal
